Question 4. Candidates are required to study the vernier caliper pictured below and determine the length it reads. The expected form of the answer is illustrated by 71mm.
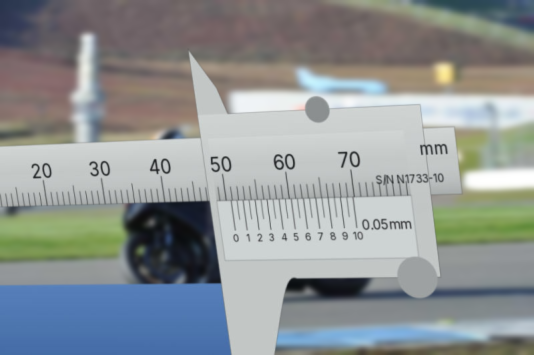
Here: 50.8mm
